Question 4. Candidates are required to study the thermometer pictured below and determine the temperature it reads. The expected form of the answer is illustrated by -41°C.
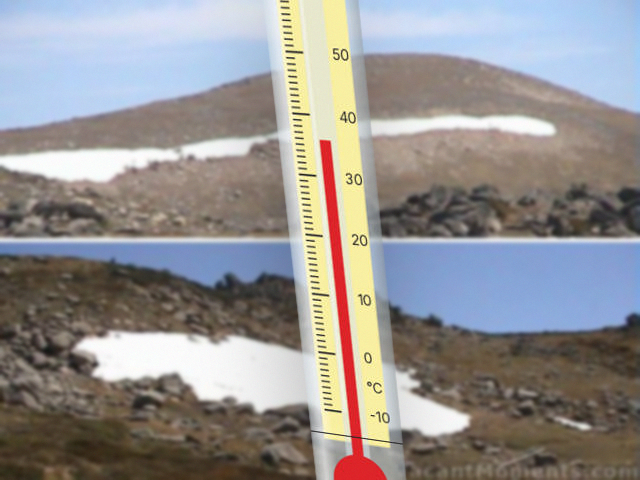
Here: 36°C
